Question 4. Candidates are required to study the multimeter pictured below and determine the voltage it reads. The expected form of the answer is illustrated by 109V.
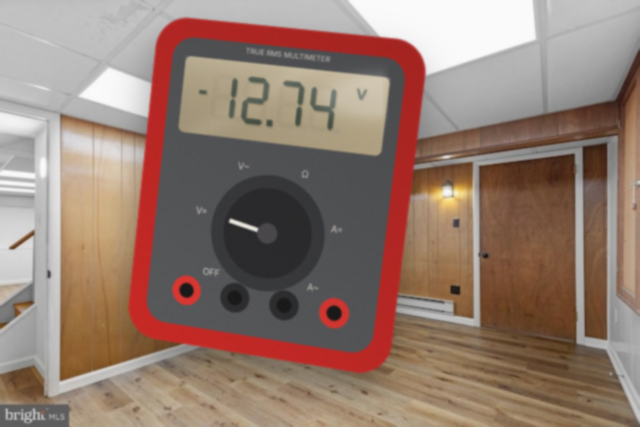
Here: -12.74V
